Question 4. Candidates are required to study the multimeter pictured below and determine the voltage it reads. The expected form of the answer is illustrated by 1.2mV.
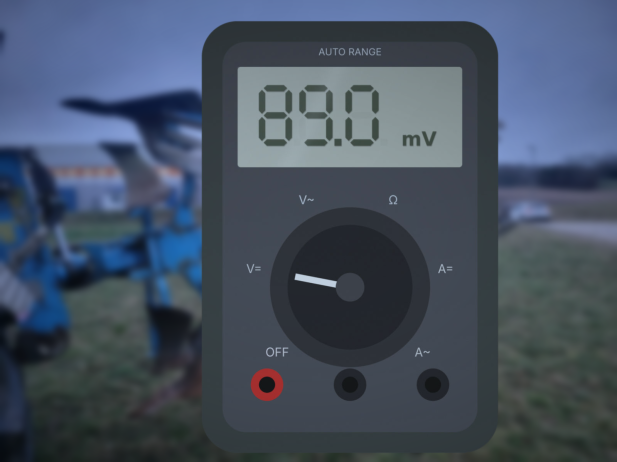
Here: 89.0mV
